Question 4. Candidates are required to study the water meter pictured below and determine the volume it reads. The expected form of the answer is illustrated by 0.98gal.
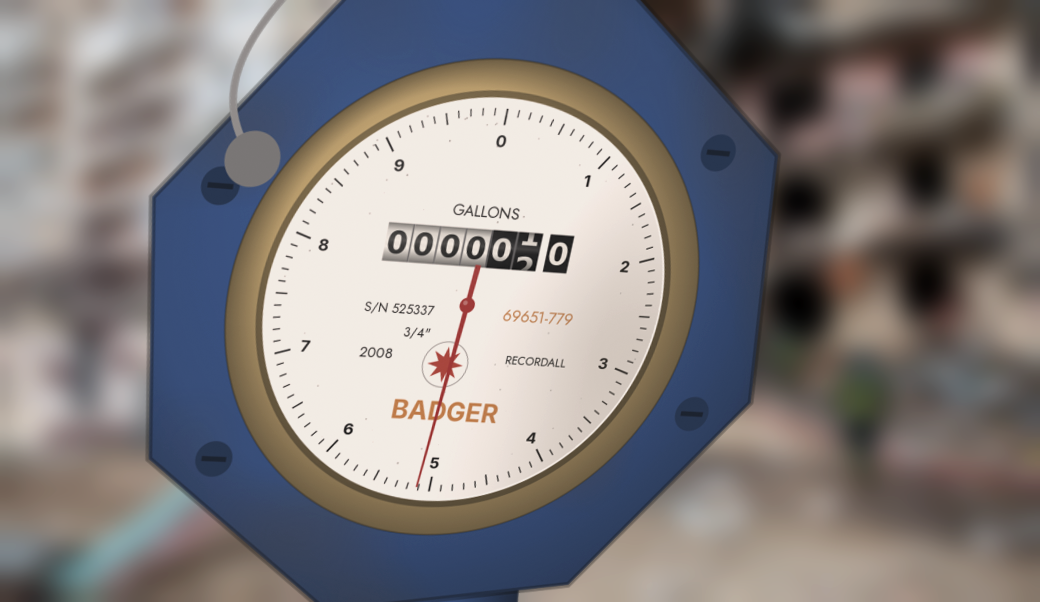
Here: 15.1gal
